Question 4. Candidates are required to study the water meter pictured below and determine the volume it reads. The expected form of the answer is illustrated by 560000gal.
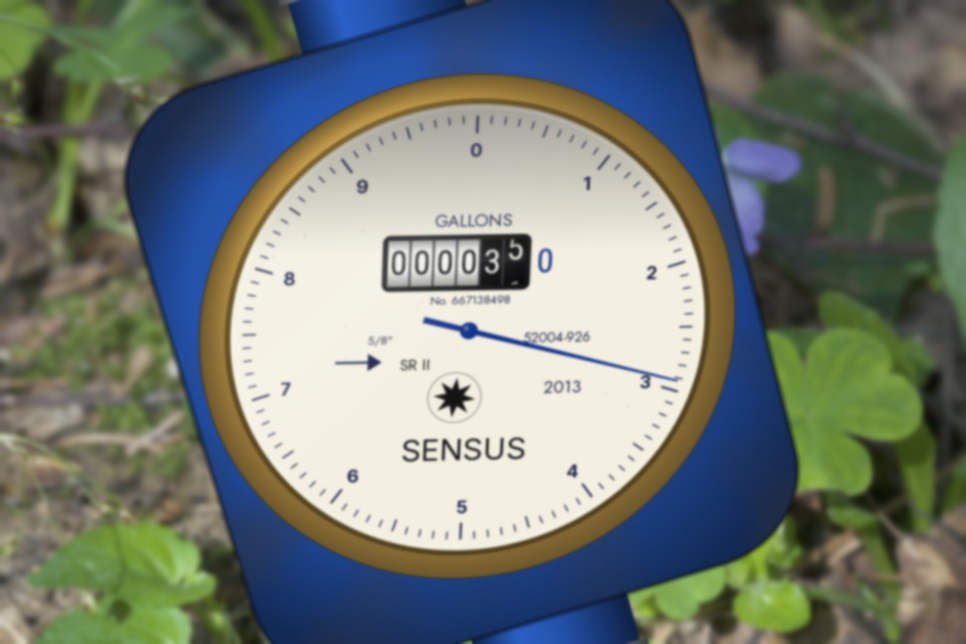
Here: 352.9gal
